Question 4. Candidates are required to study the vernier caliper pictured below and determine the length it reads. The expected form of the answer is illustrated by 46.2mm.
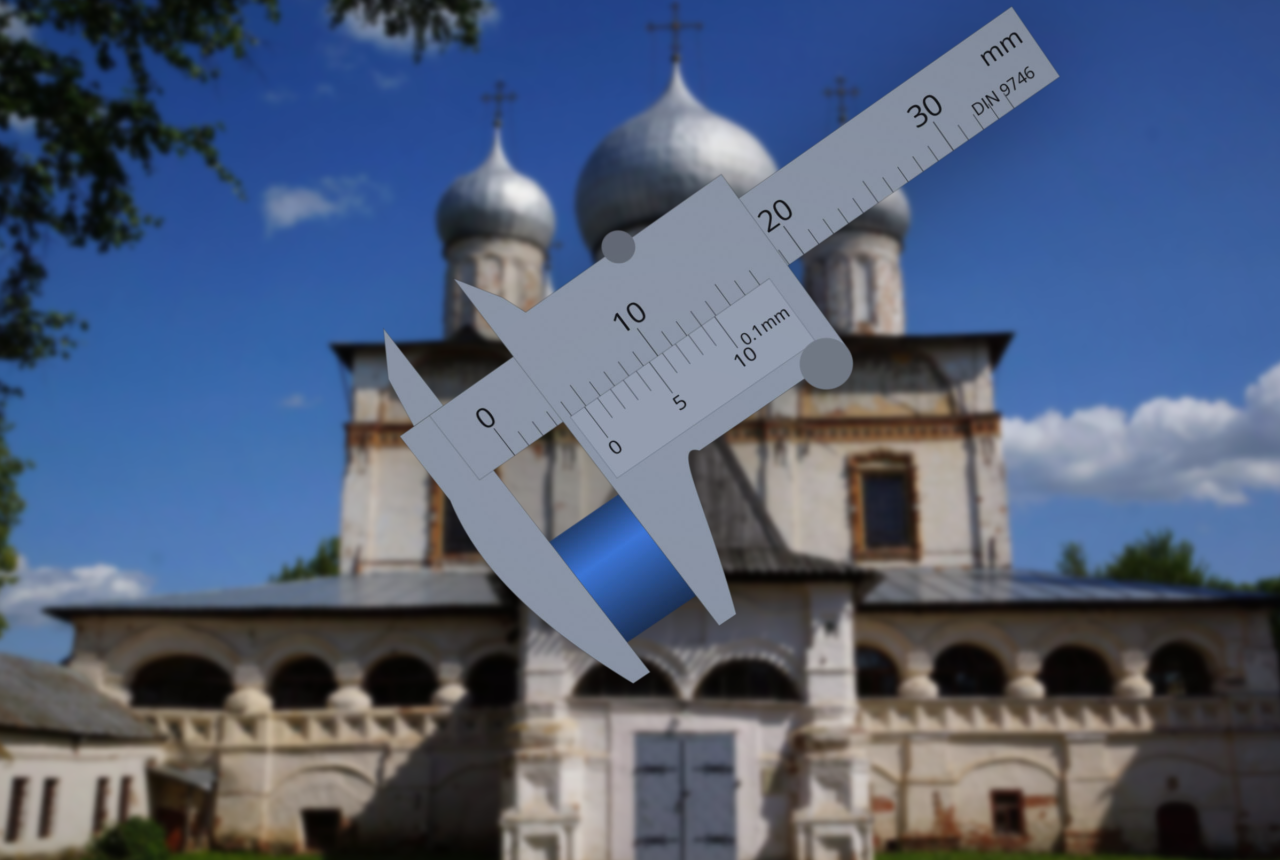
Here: 4.9mm
